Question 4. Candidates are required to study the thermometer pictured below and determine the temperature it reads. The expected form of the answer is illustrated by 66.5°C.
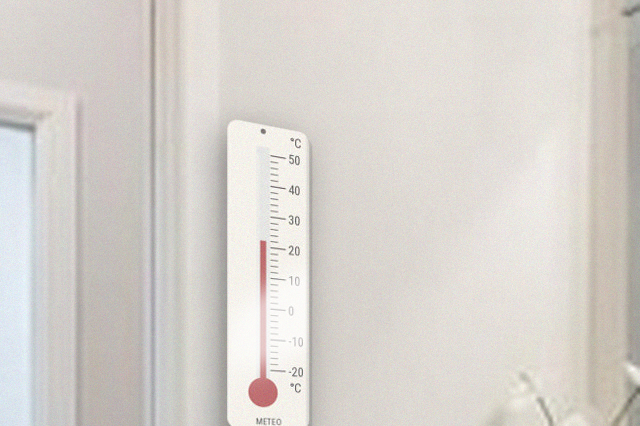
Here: 22°C
